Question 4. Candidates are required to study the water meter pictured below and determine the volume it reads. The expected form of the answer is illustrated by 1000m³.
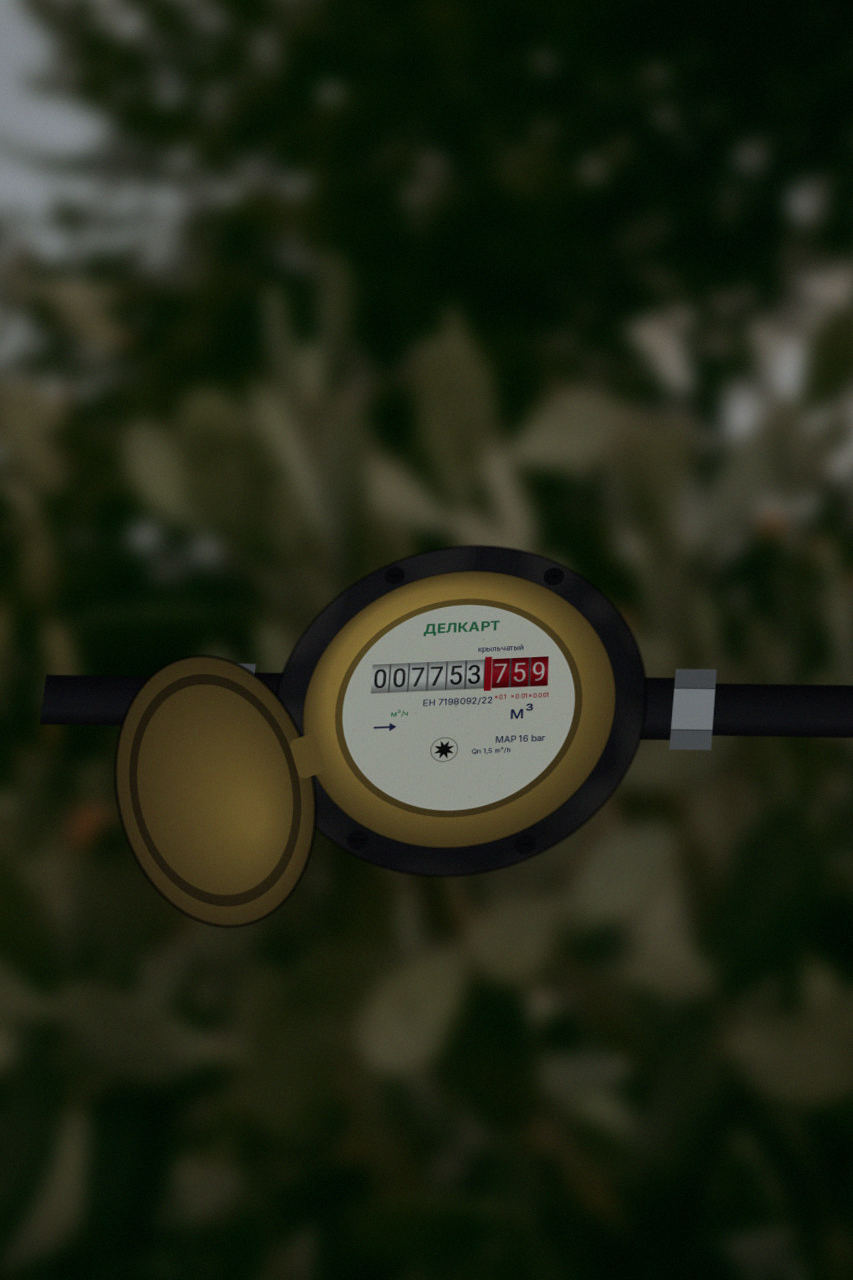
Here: 7753.759m³
